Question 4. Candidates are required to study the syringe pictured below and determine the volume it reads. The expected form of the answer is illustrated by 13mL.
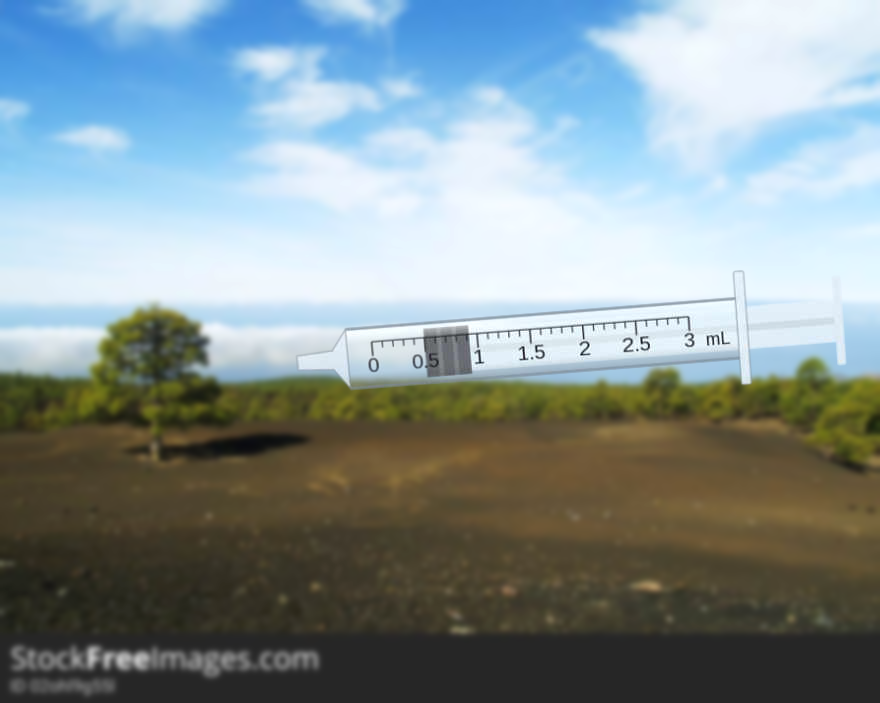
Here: 0.5mL
